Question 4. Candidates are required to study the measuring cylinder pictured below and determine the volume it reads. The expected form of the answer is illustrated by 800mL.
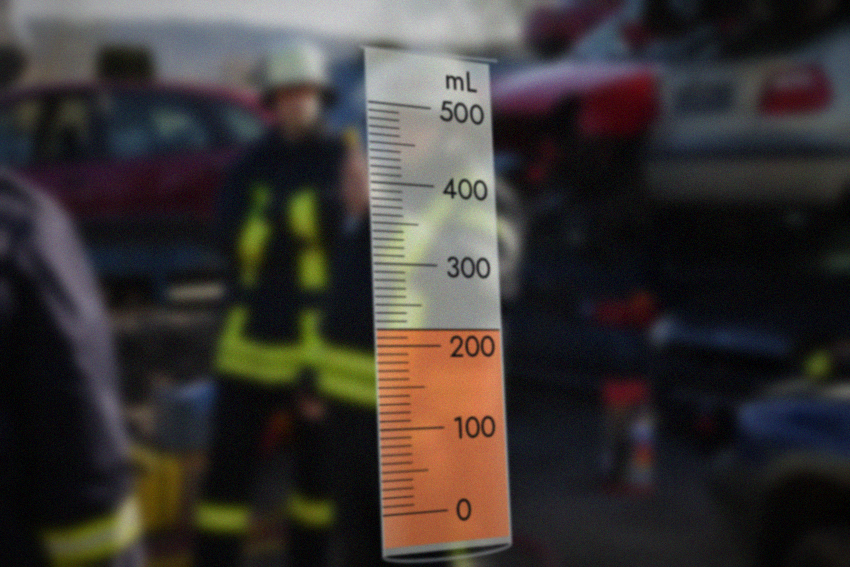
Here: 220mL
